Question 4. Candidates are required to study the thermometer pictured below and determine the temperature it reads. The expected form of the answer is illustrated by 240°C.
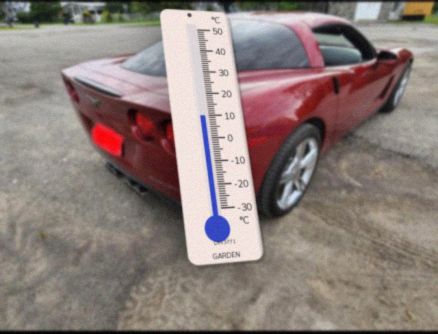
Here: 10°C
